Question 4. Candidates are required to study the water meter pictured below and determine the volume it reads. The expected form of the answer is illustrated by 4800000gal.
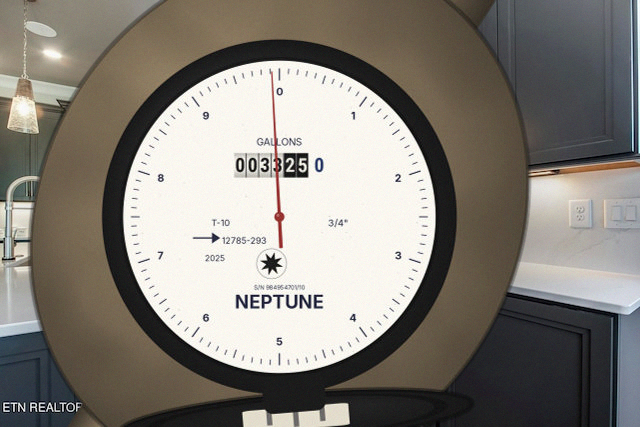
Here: 33249.9gal
